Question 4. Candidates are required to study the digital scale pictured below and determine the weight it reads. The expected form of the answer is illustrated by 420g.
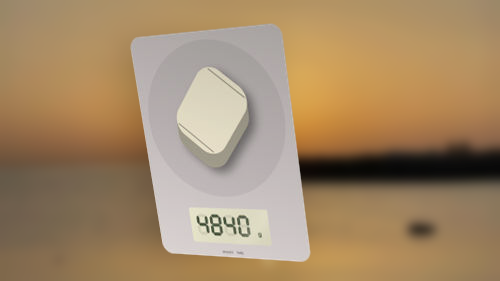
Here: 4840g
